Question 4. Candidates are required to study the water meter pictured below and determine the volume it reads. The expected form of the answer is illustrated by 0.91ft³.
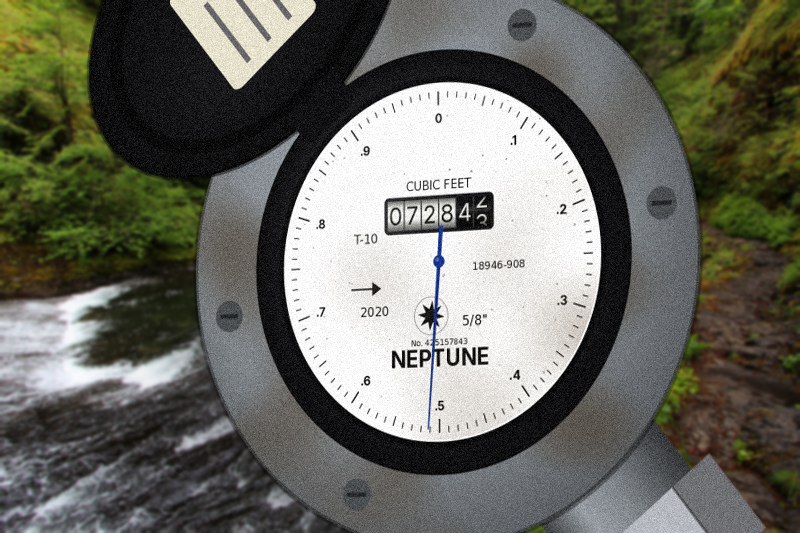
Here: 72842.51ft³
